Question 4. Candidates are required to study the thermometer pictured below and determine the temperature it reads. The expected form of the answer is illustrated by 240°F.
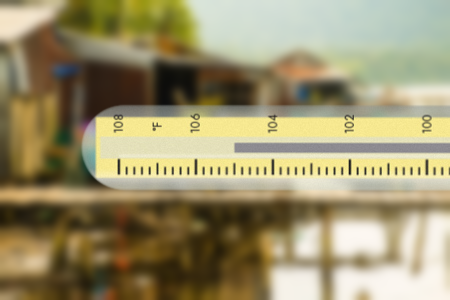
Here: 105°F
